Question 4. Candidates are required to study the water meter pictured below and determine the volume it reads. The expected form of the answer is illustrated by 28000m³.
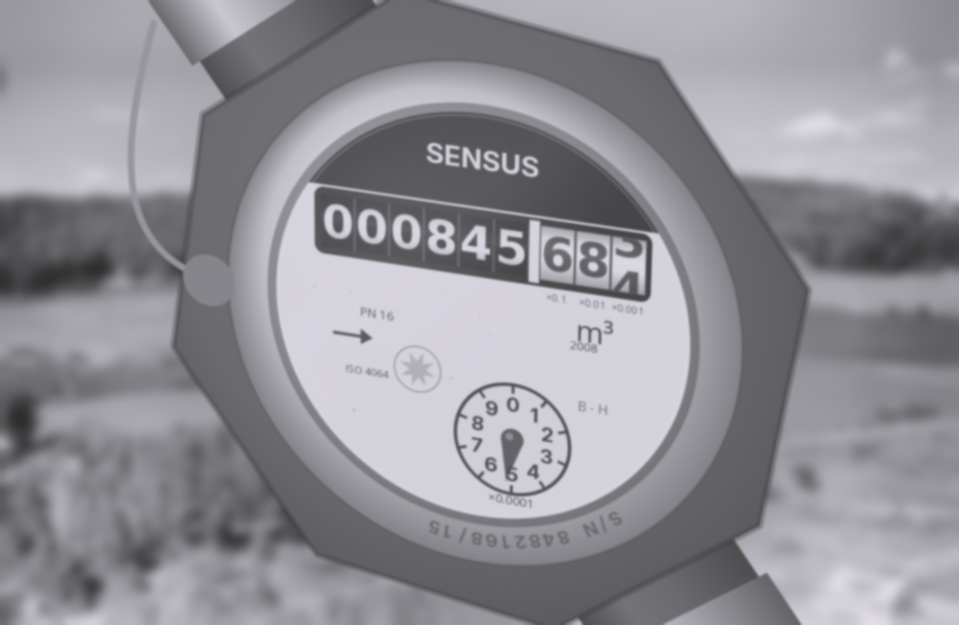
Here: 845.6835m³
